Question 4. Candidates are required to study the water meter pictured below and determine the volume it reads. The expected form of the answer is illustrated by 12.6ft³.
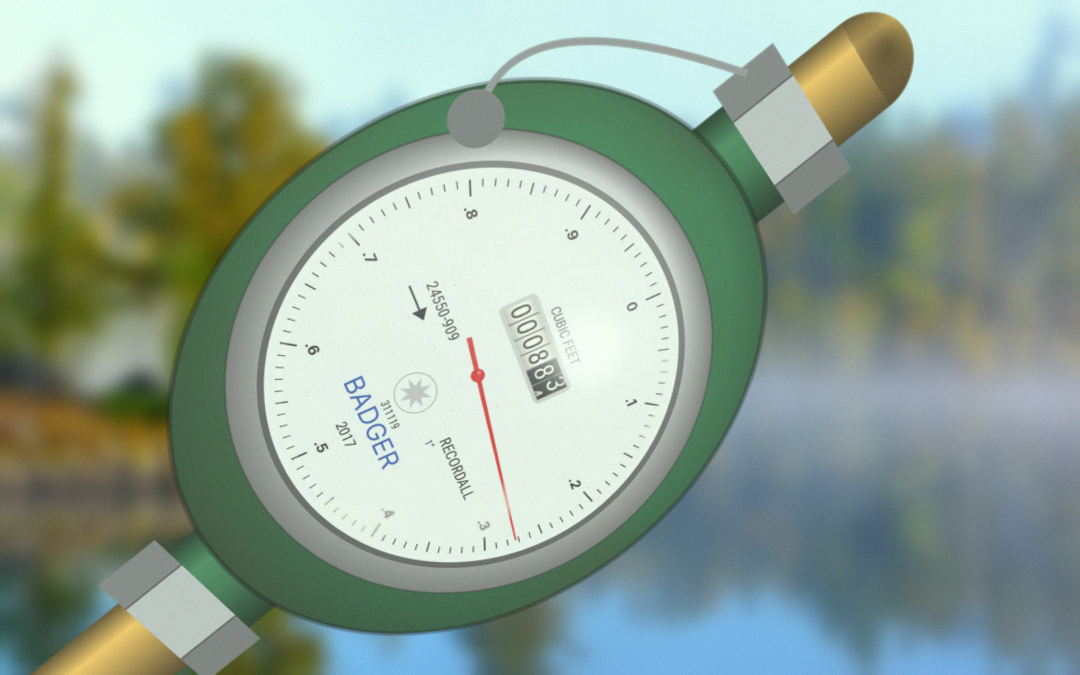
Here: 883.27ft³
